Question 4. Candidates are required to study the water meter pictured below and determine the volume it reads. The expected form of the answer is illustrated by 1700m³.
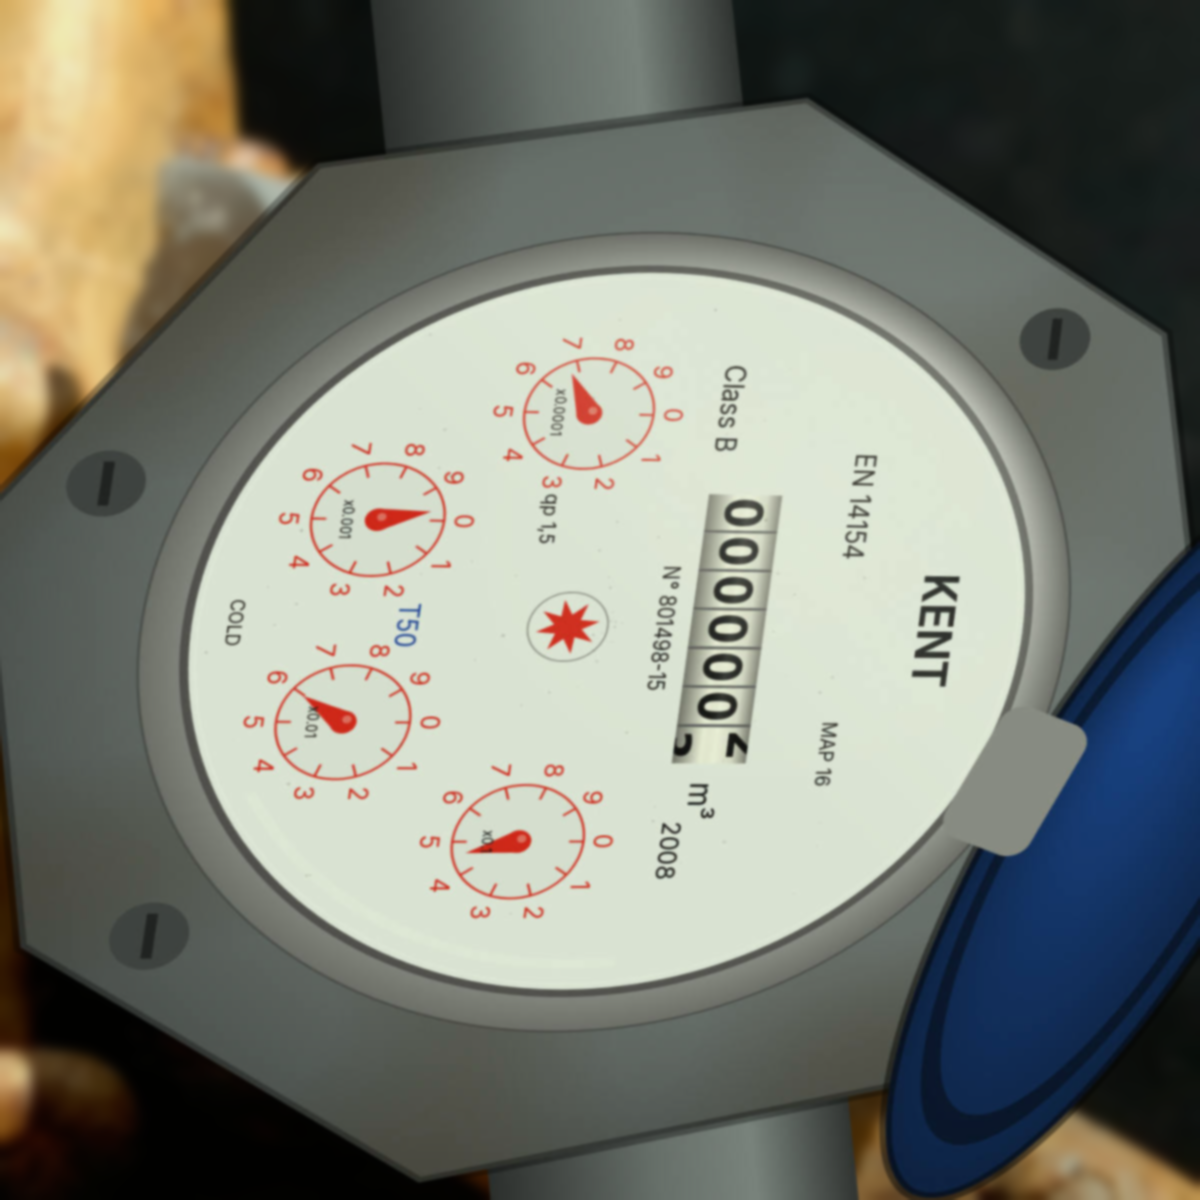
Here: 2.4596m³
